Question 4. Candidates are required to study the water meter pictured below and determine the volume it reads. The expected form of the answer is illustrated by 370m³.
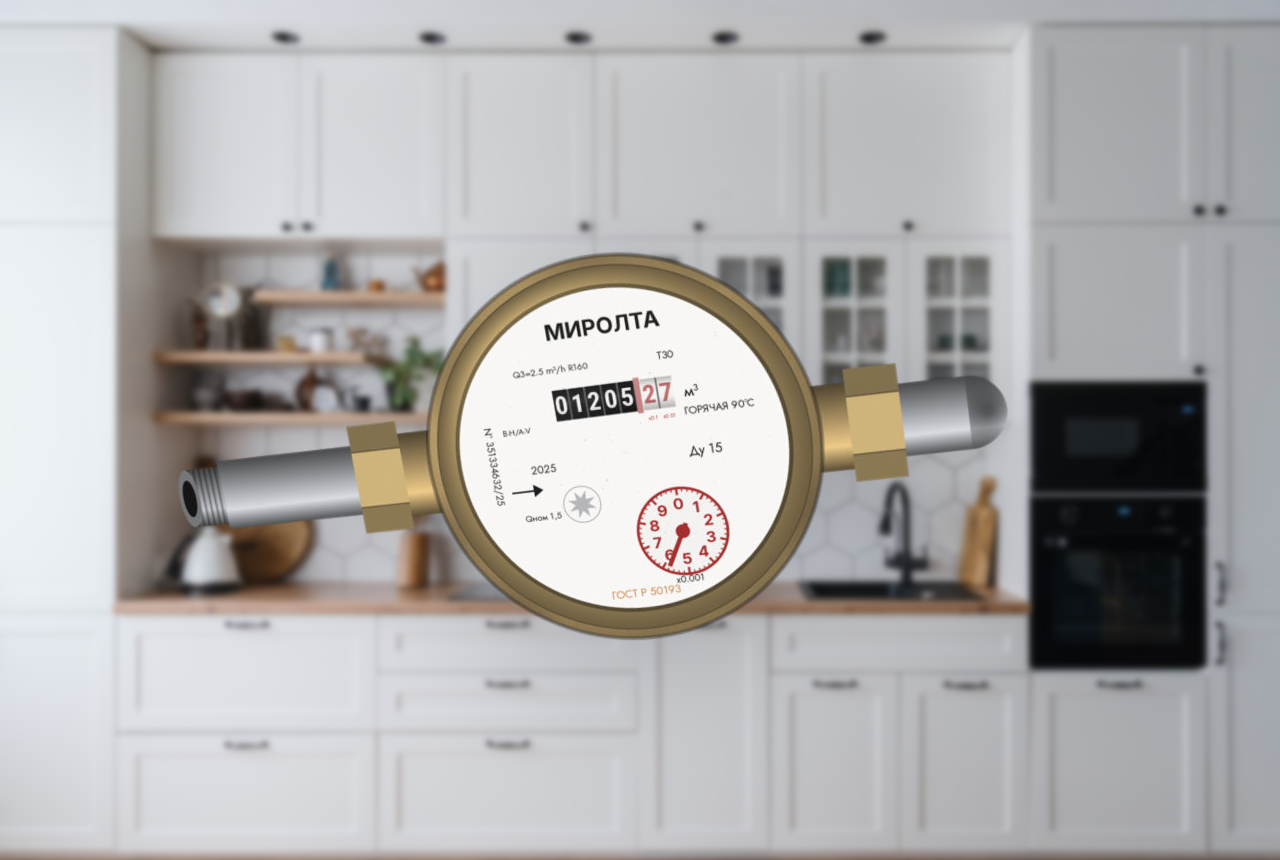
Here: 1205.275m³
